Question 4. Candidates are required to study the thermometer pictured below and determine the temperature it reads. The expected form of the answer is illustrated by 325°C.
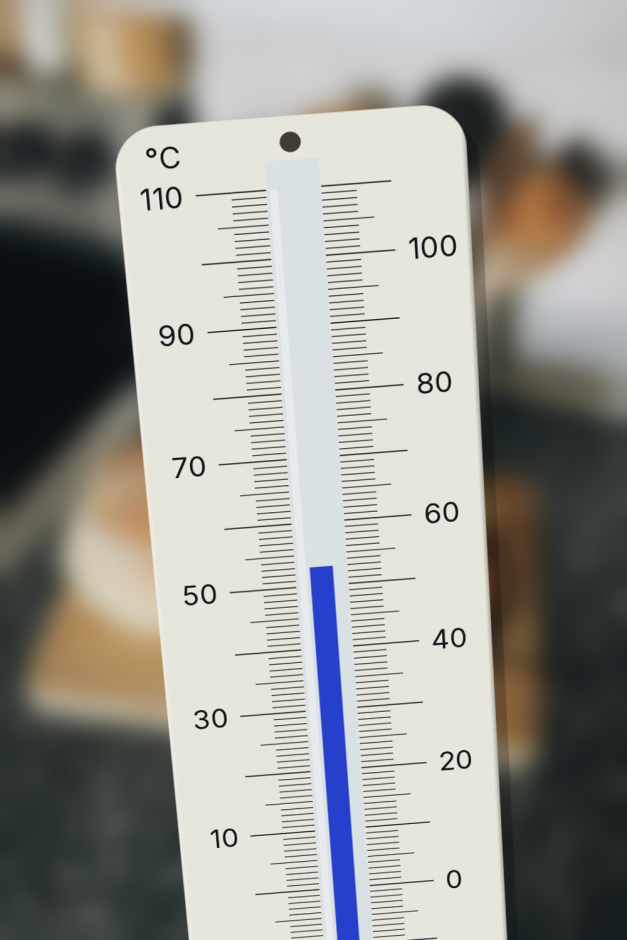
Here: 53°C
